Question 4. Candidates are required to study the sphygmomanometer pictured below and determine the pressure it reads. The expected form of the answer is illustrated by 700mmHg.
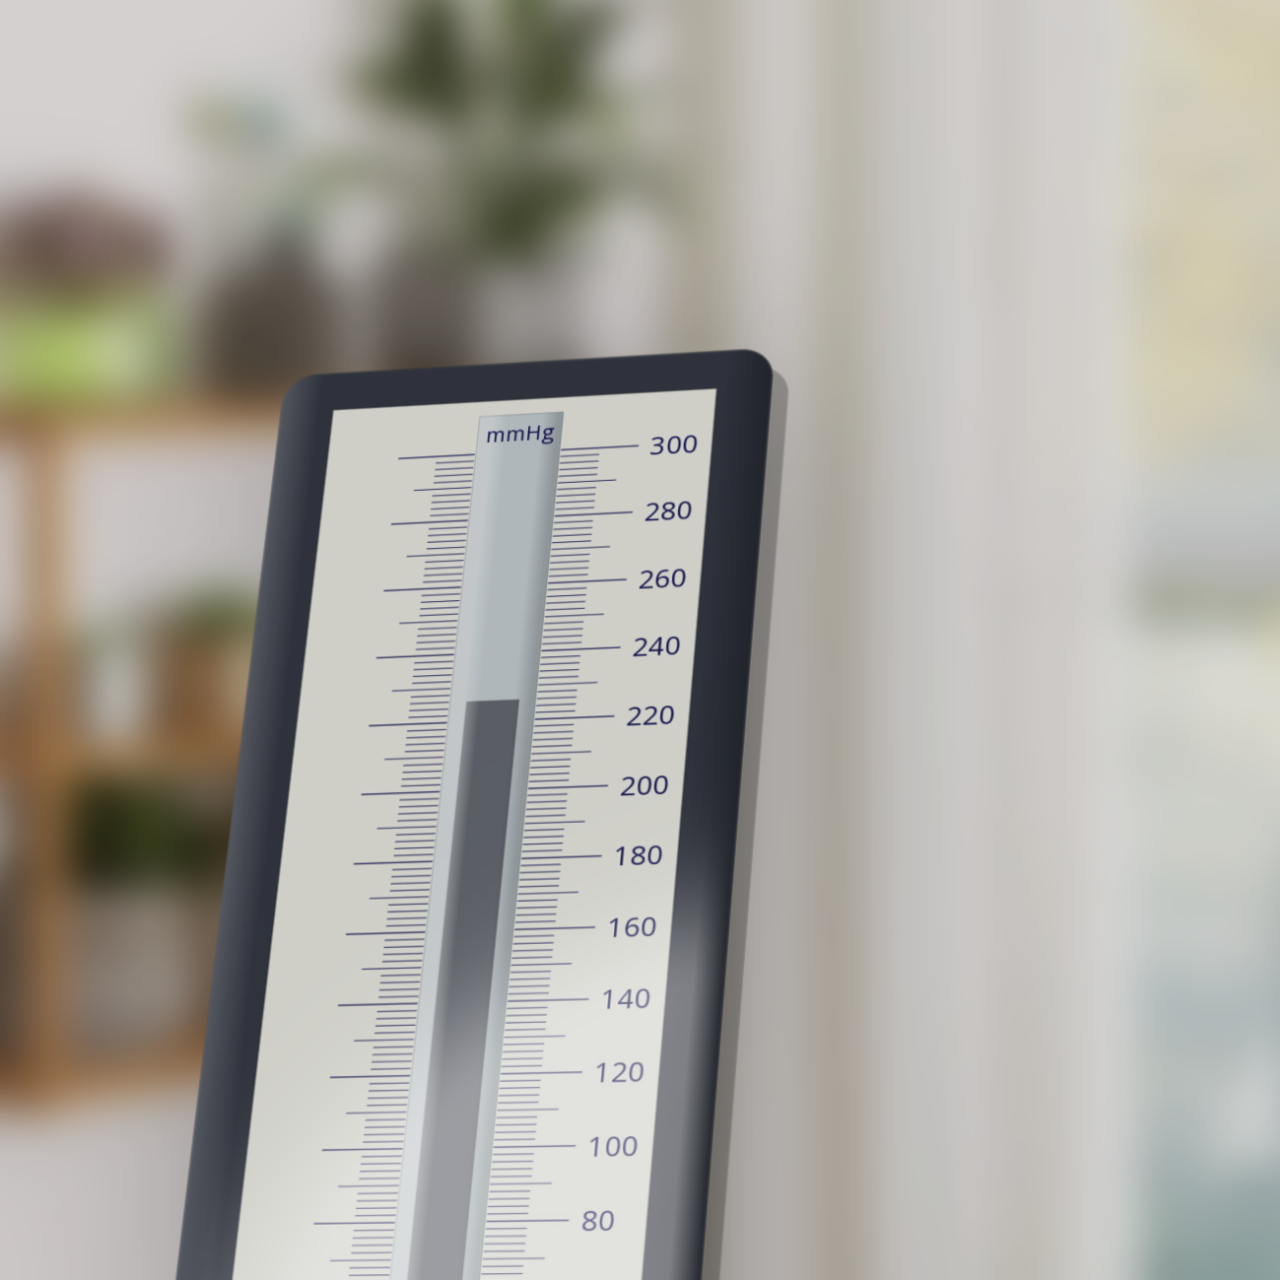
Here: 226mmHg
